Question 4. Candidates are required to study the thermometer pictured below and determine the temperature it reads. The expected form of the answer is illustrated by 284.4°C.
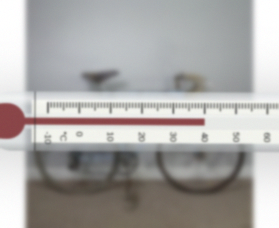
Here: 40°C
